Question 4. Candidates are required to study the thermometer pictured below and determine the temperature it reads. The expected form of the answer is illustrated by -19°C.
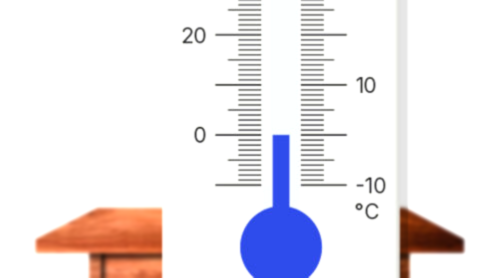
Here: 0°C
